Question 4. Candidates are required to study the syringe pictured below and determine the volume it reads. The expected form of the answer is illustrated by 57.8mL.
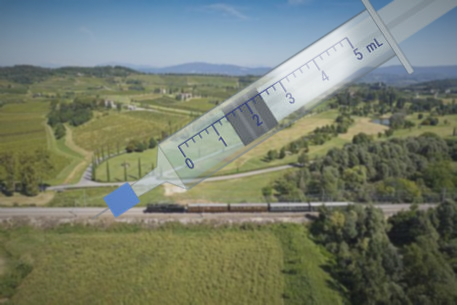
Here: 1.4mL
